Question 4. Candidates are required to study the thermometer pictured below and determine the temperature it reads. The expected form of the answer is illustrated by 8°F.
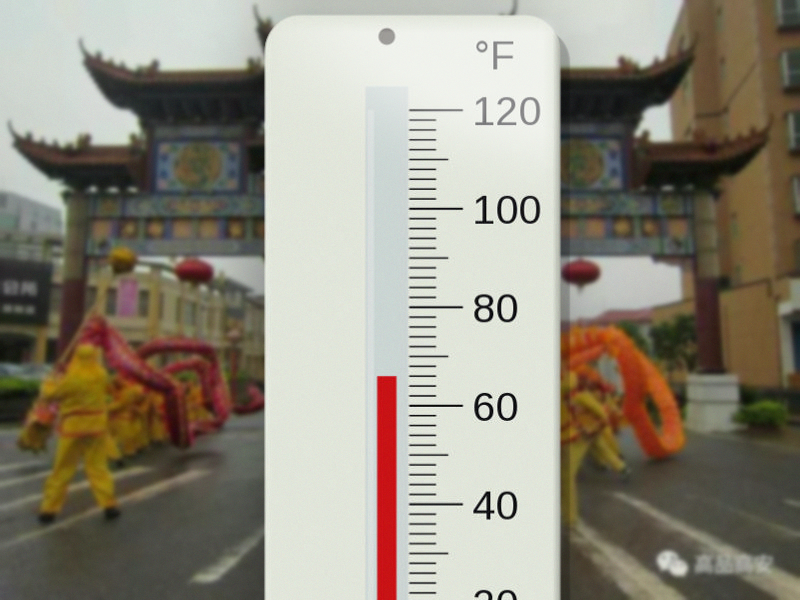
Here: 66°F
